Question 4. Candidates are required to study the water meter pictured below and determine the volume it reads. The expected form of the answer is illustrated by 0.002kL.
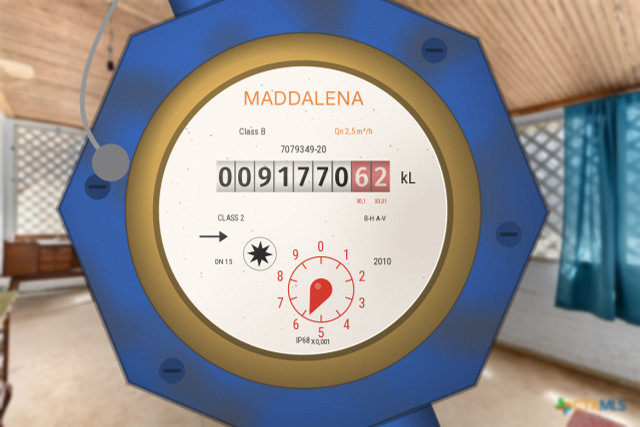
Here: 91770.625kL
